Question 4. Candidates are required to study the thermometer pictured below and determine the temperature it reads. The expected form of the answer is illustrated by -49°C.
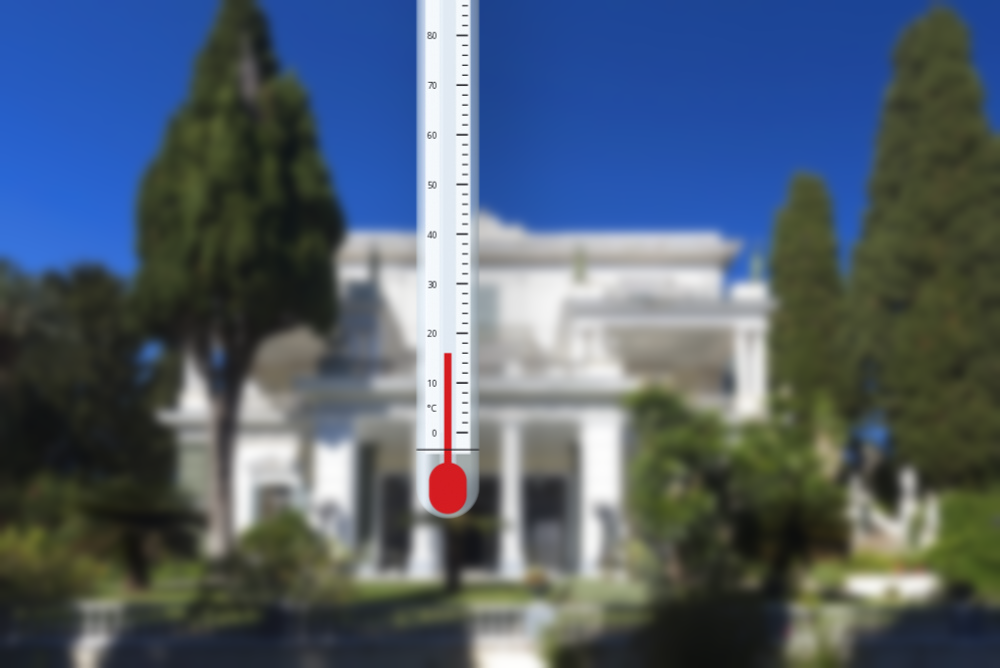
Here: 16°C
